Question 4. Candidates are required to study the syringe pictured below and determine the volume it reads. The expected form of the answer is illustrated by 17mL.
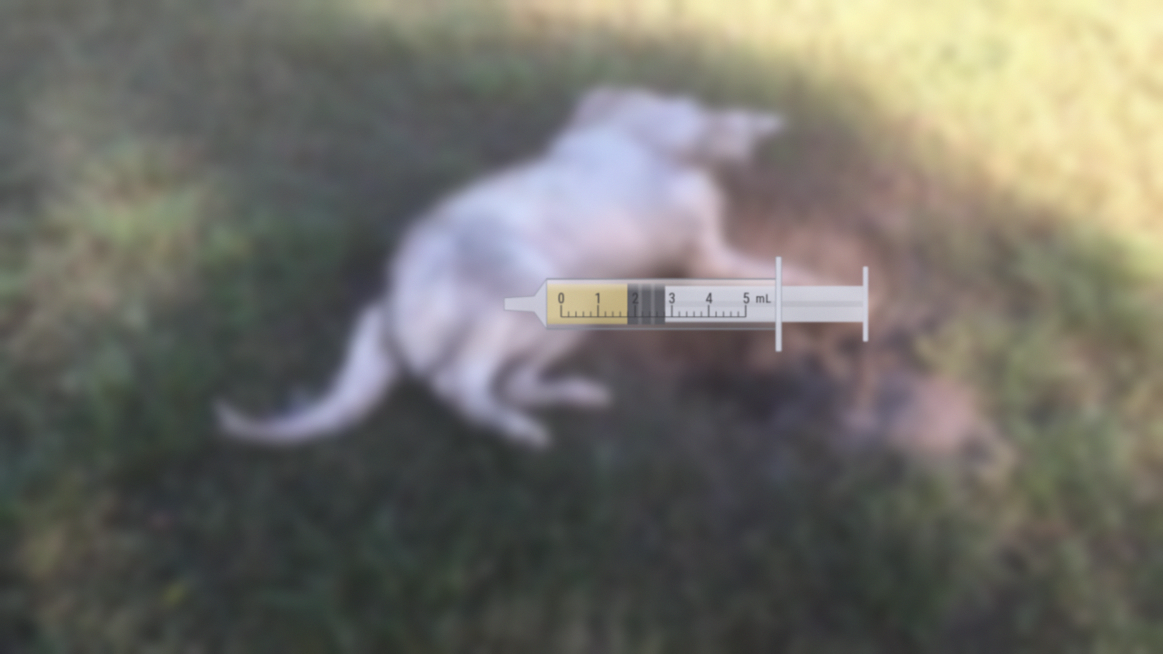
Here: 1.8mL
